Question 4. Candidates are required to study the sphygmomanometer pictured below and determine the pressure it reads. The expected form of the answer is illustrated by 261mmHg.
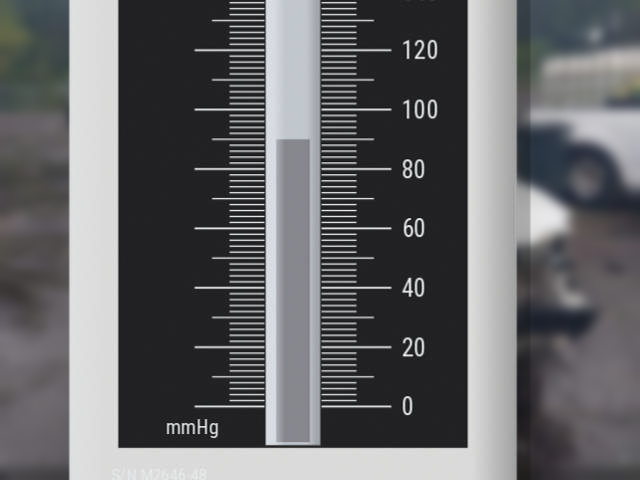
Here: 90mmHg
